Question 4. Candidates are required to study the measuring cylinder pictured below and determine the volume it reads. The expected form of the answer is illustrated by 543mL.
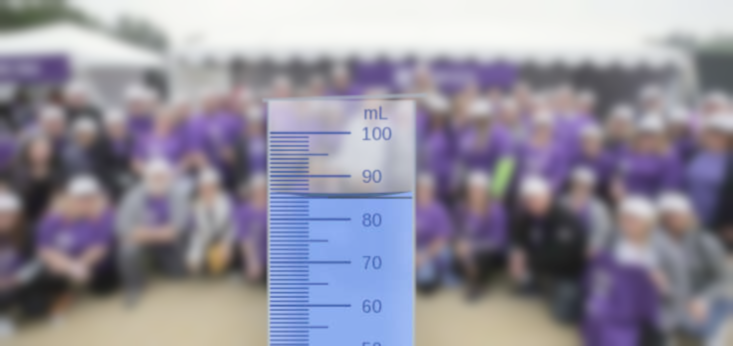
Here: 85mL
